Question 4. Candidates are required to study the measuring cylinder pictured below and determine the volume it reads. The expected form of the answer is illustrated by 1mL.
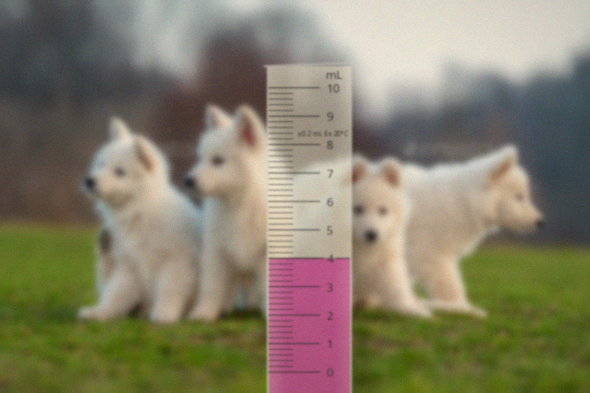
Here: 4mL
